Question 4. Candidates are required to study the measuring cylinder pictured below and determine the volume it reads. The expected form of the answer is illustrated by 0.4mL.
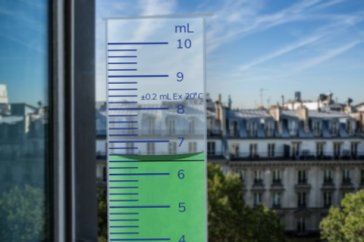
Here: 6.4mL
